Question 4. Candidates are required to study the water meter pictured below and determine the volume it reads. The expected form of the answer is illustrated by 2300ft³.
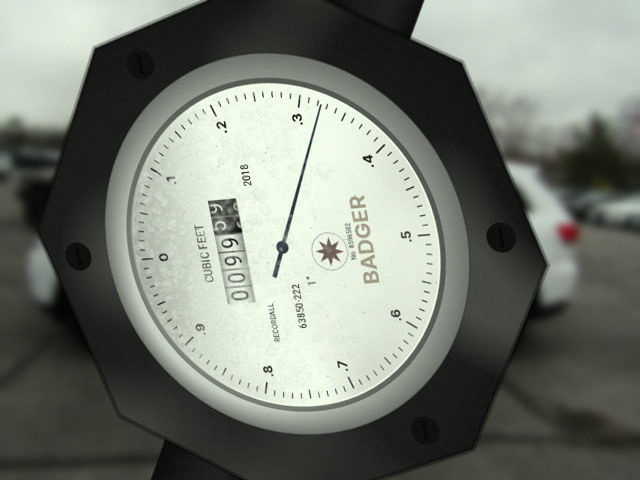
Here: 9959.32ft³
